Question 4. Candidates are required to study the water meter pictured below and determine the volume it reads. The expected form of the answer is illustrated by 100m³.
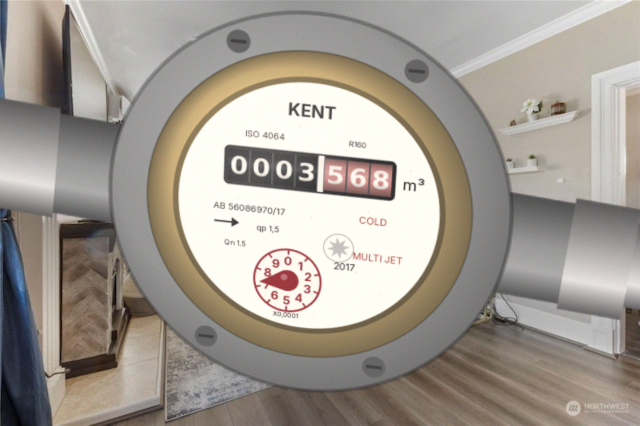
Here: 3.5687m³
